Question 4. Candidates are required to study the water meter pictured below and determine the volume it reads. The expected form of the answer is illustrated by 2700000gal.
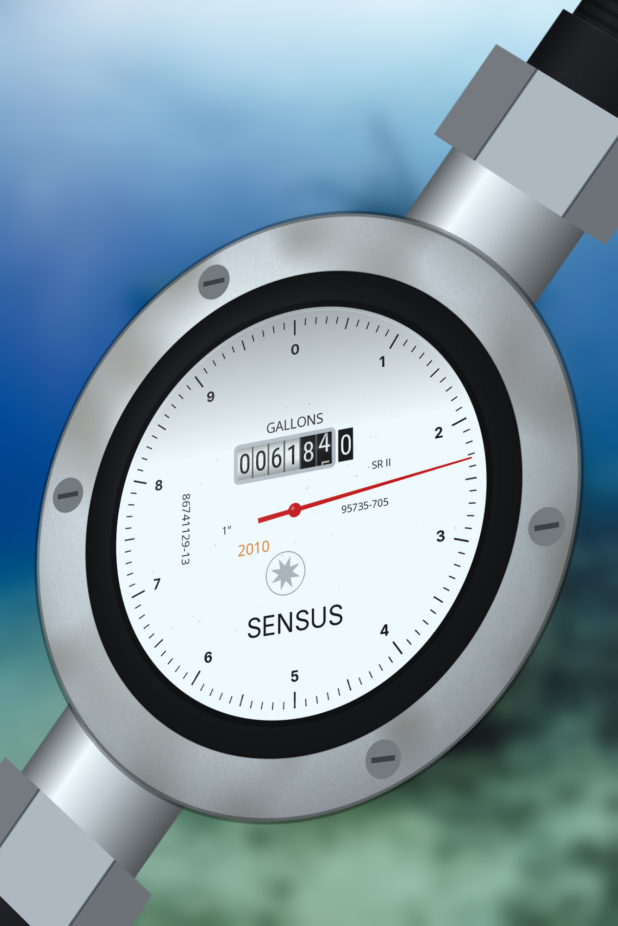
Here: 61842.3gal
